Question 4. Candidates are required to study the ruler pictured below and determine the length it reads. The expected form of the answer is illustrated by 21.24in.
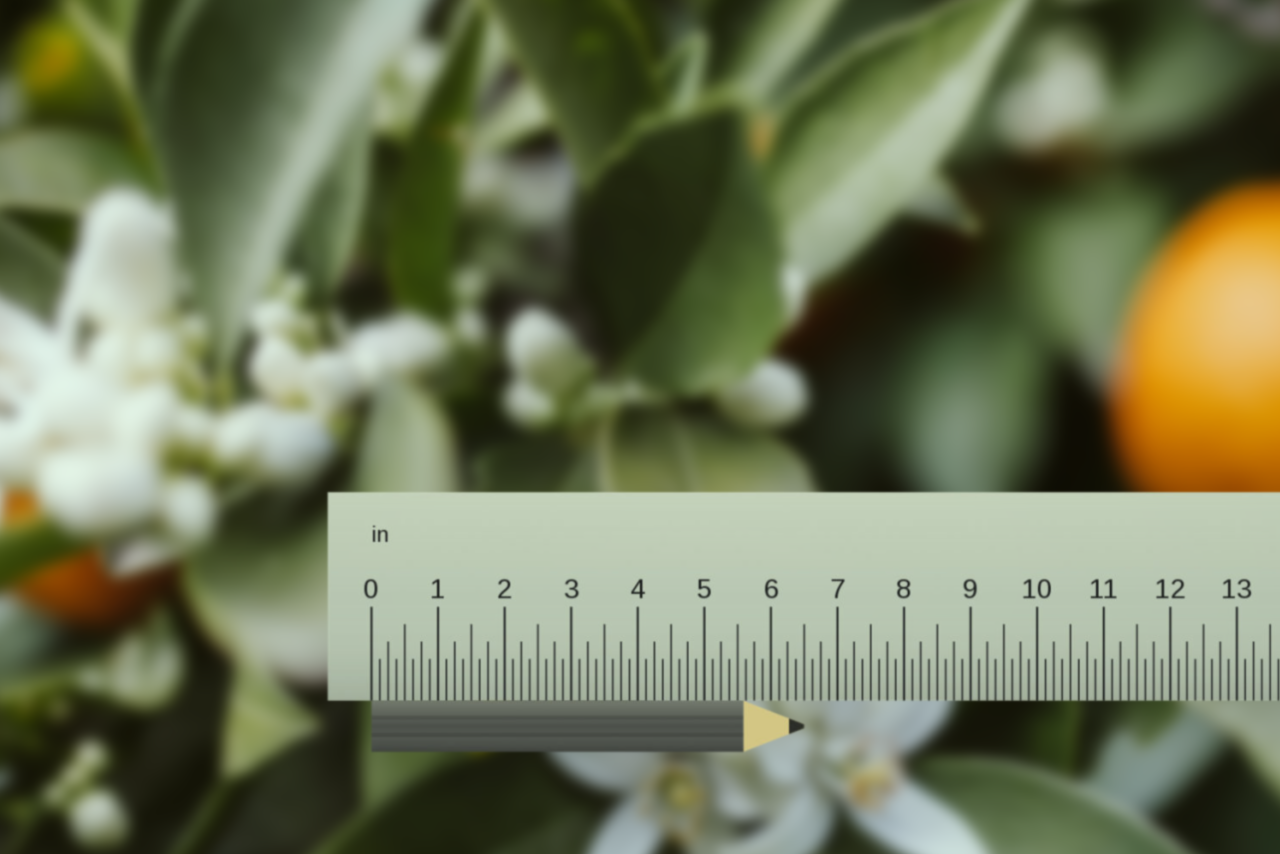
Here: 6.5in
